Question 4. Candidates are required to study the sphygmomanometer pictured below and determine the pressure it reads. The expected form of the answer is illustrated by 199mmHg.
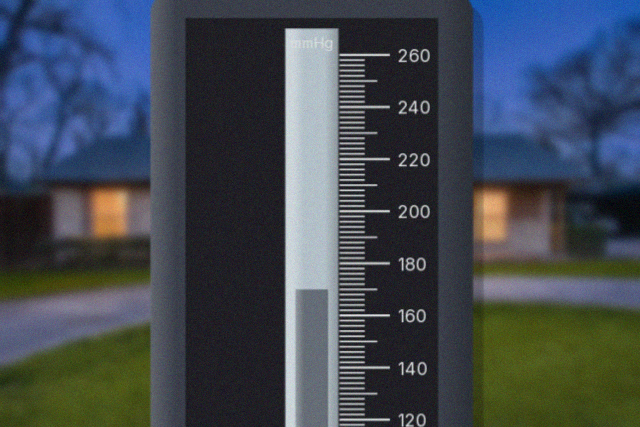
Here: 170mmHg
